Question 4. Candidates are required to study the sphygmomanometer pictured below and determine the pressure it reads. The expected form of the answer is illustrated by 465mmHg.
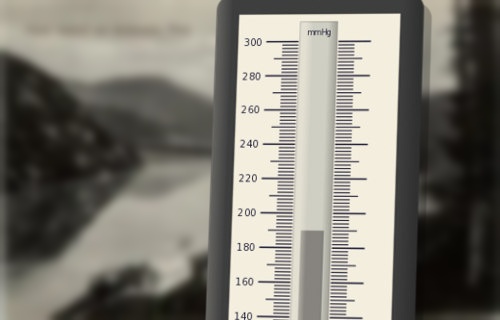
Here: 190mmHg
